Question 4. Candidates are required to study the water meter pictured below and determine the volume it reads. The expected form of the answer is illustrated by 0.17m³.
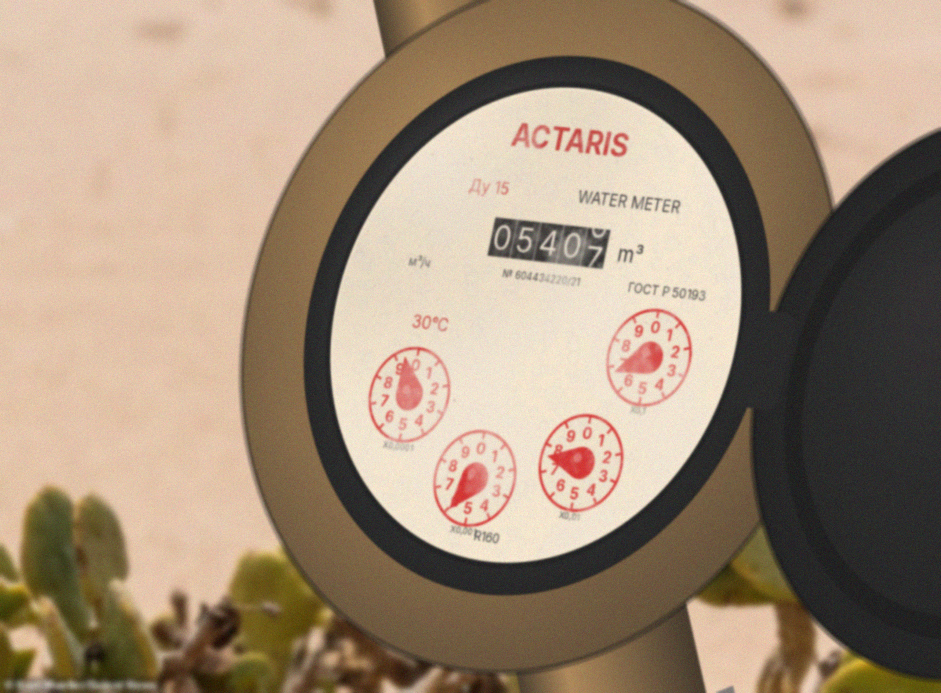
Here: 5406.6759m³
